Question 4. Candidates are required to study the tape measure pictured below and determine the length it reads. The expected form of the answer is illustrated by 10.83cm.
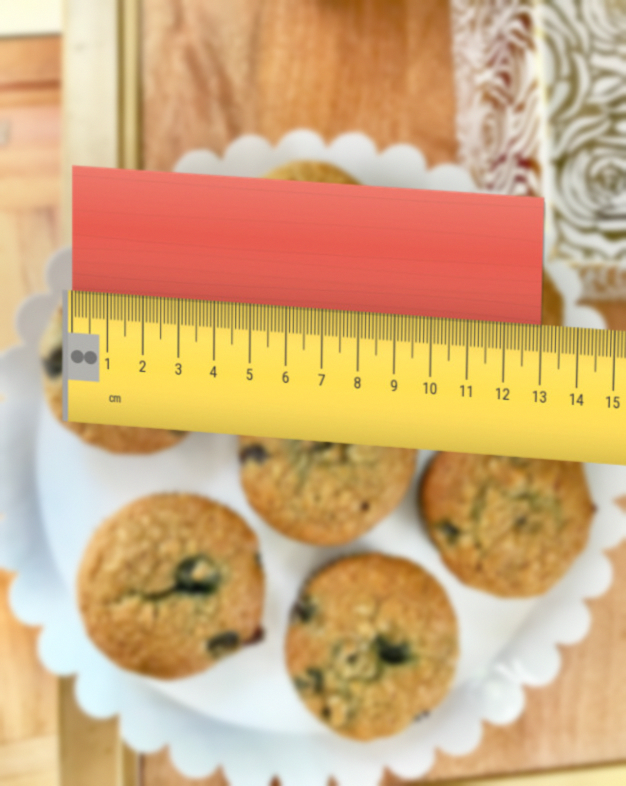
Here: 13cm
